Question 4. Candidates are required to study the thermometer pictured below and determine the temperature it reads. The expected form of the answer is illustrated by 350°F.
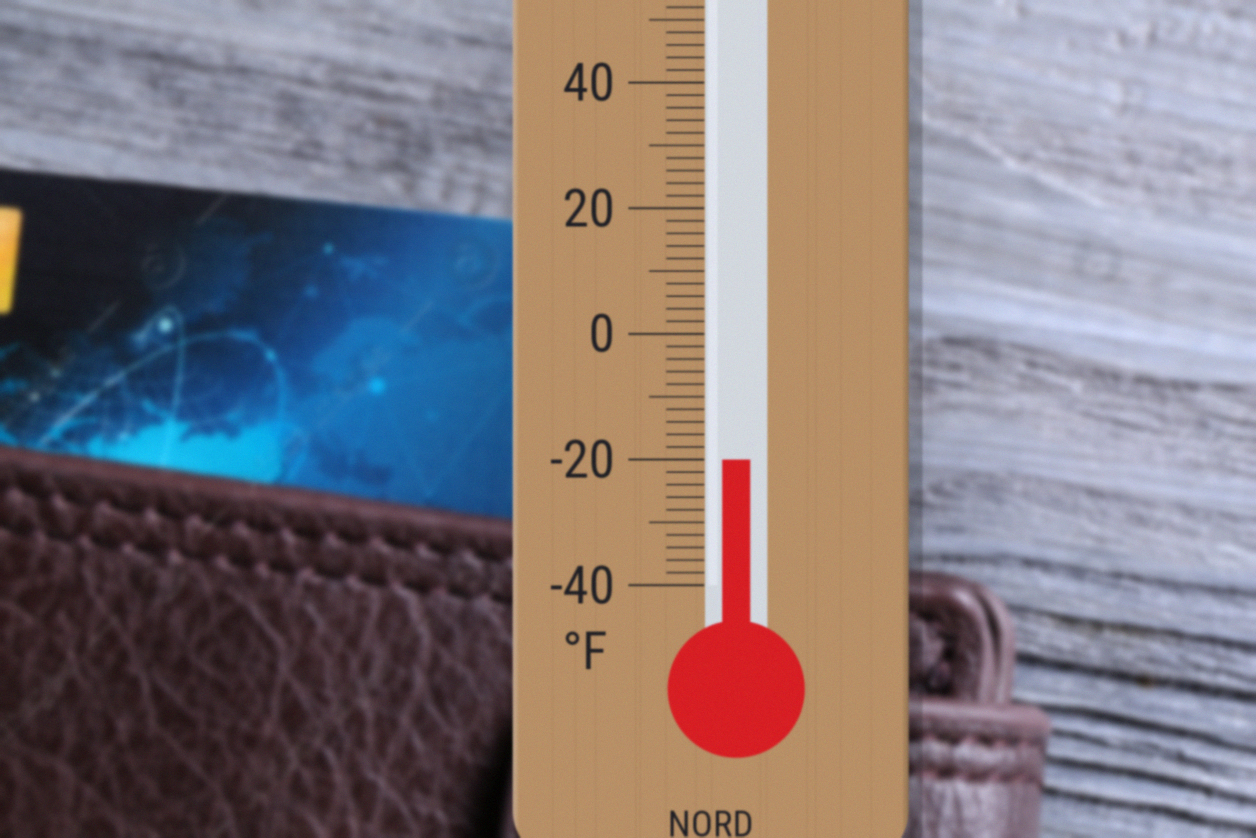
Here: -20°F
